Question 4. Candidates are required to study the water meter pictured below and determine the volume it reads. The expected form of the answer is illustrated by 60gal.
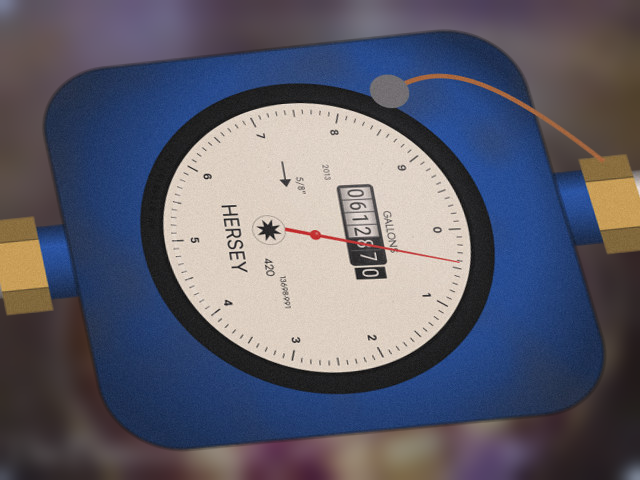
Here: 612870.4gal
